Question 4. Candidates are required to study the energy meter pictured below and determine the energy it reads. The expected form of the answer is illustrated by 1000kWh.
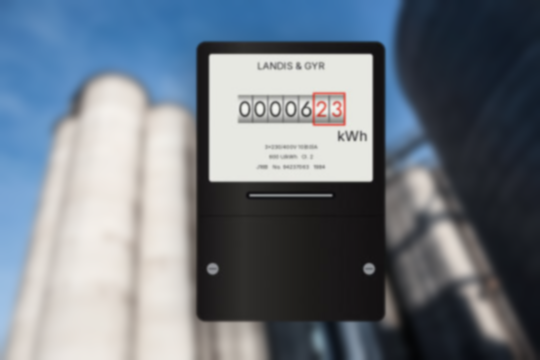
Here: 6.23kWh
